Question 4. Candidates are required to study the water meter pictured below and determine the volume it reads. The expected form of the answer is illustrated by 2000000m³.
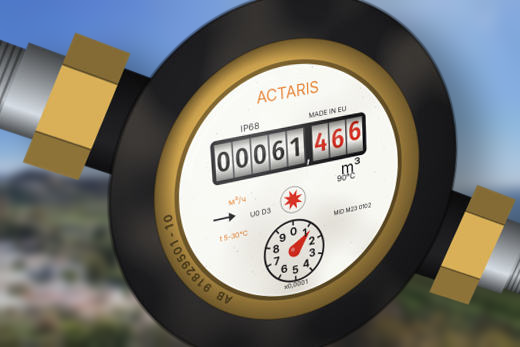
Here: 61.4661m³
